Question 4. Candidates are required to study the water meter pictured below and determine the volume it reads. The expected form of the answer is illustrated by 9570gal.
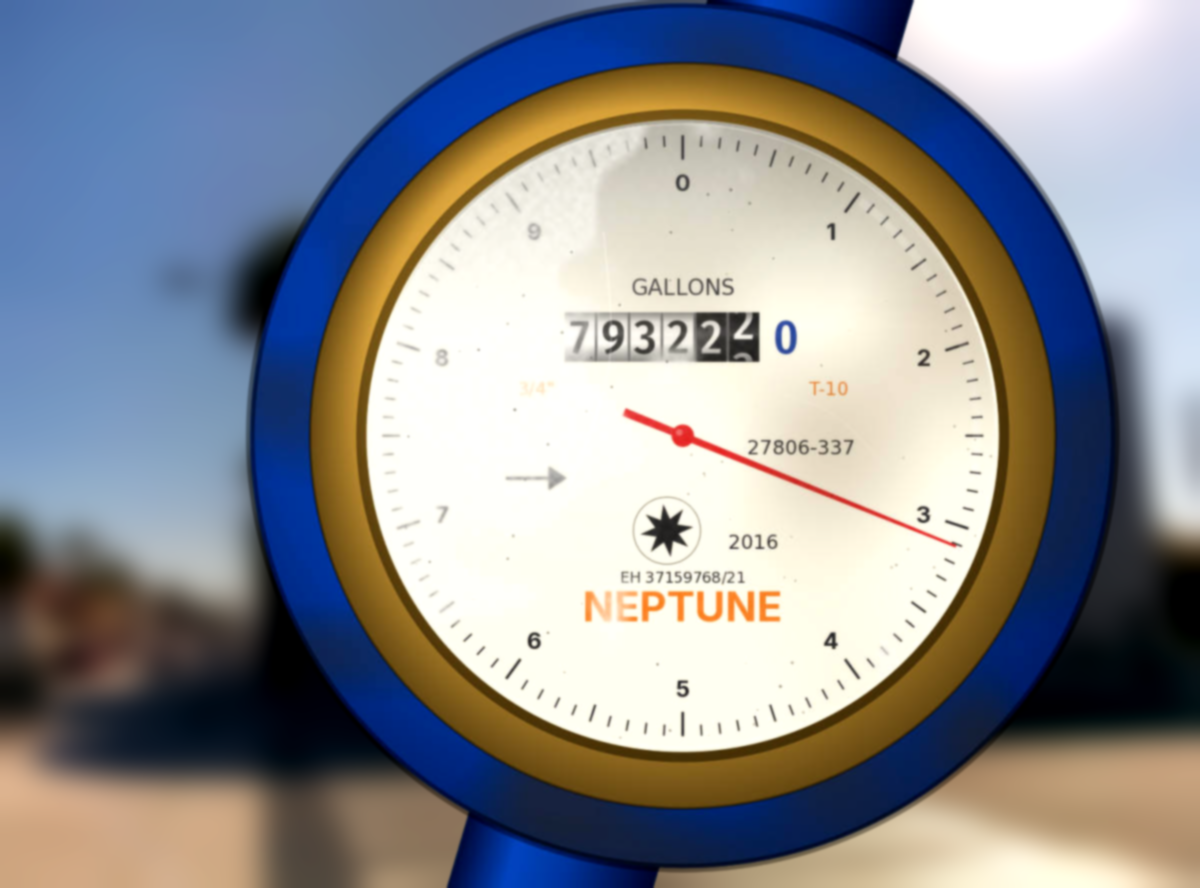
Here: 7932223.1gal
